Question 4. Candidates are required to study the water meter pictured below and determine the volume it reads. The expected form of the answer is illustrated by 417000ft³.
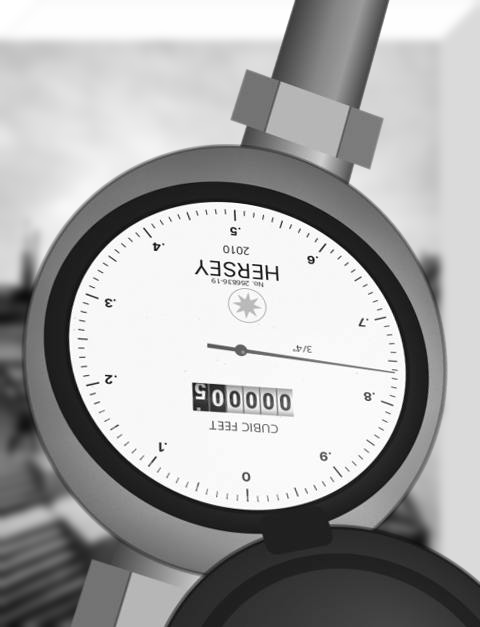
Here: 4.76ft³
